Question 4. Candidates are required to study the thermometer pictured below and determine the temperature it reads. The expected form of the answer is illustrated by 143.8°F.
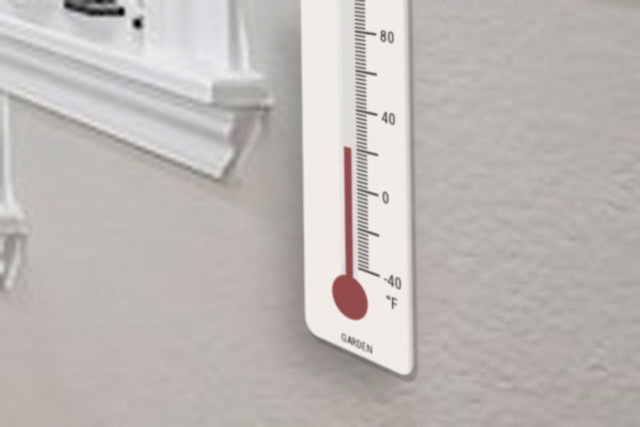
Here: 20°F
